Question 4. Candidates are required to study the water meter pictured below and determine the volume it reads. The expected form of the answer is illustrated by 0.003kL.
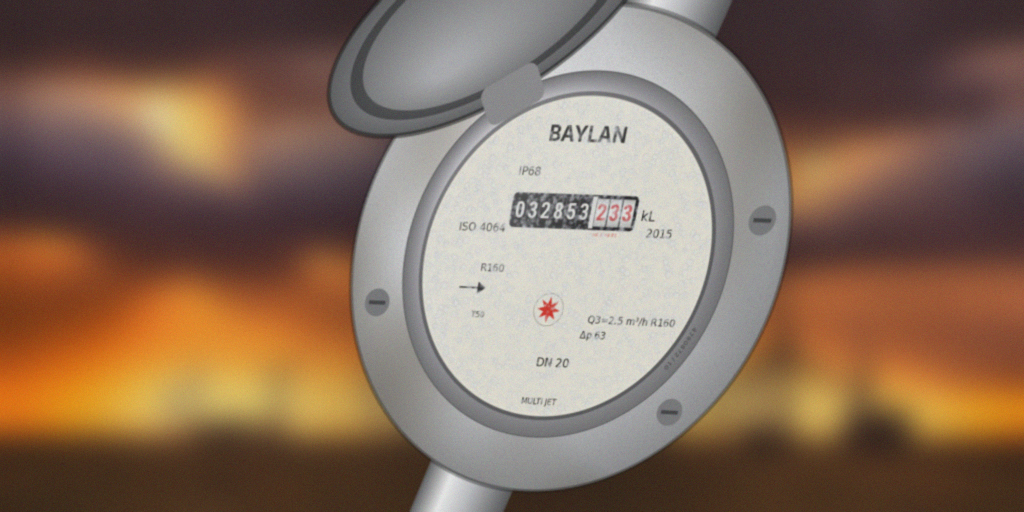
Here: 32853.233kL
